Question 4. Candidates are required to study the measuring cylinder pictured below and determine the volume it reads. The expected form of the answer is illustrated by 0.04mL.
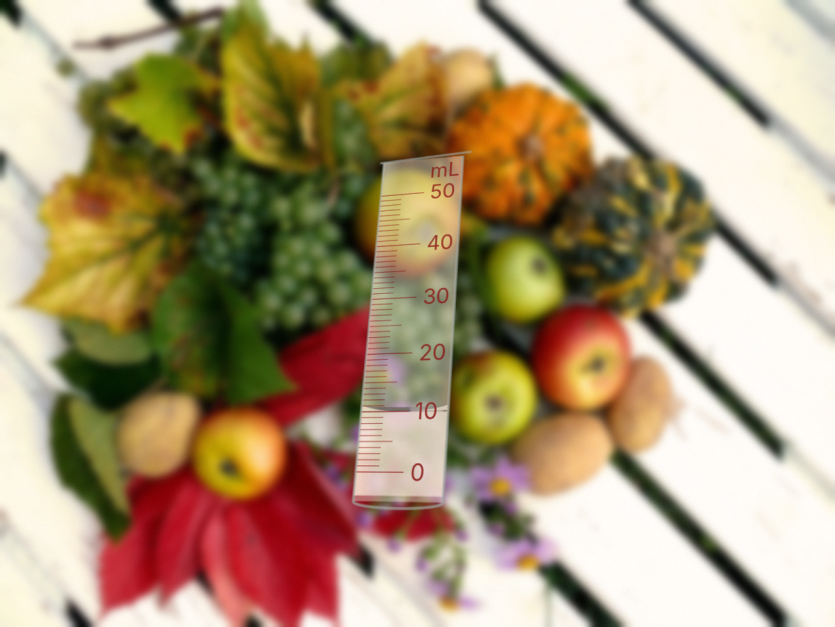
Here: 10mL
